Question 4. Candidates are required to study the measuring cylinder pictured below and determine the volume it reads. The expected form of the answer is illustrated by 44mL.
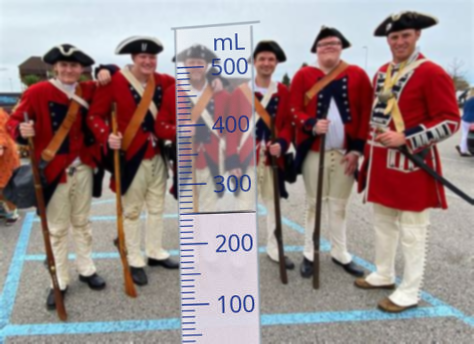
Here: 250mL
